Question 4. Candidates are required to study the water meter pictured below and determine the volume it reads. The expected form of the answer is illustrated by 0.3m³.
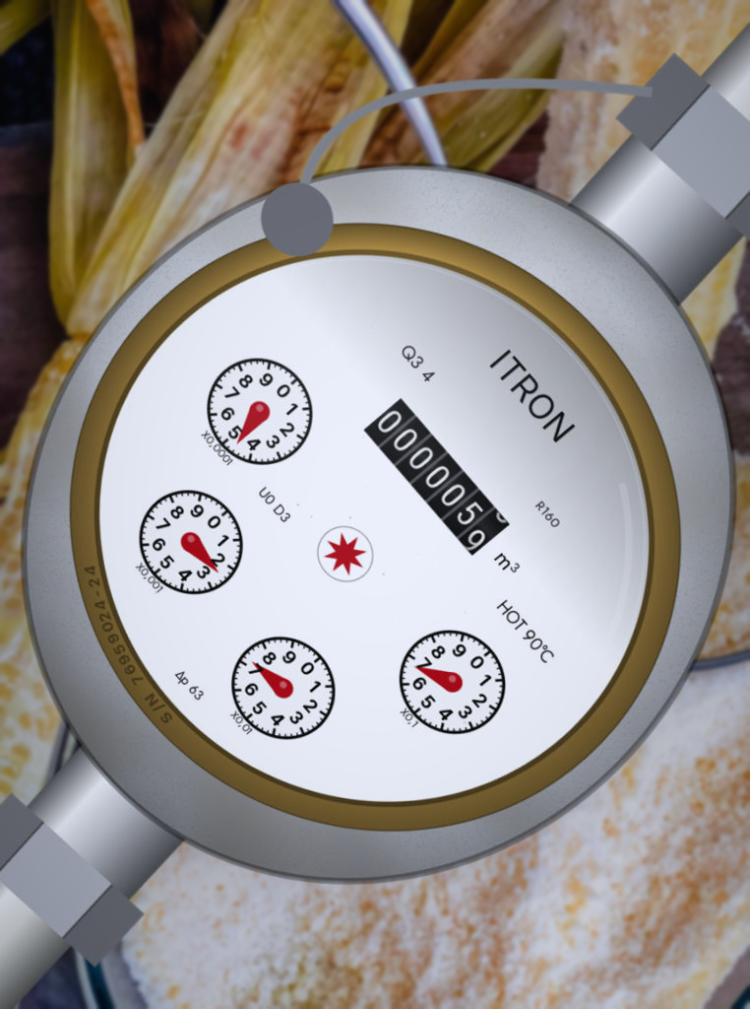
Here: 58.6724m³
